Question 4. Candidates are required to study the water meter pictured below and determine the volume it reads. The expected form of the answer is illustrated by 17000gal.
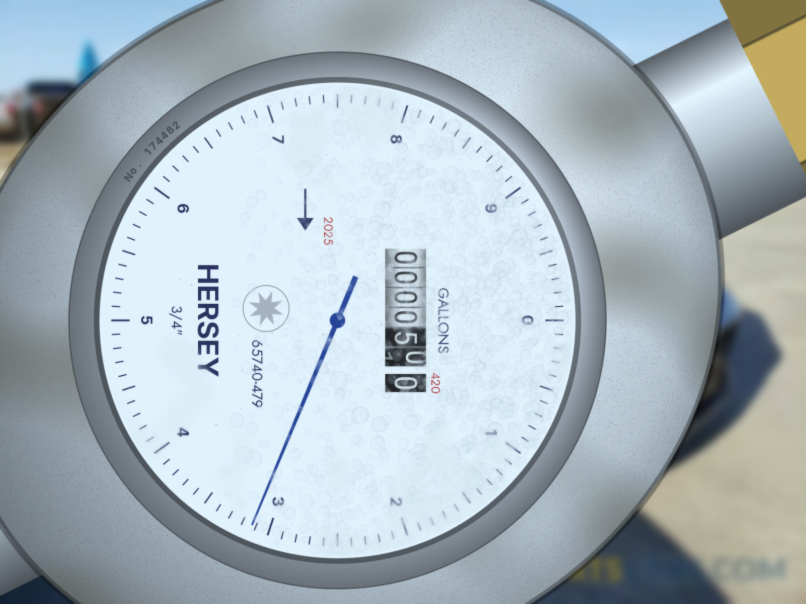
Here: 503.1gal
